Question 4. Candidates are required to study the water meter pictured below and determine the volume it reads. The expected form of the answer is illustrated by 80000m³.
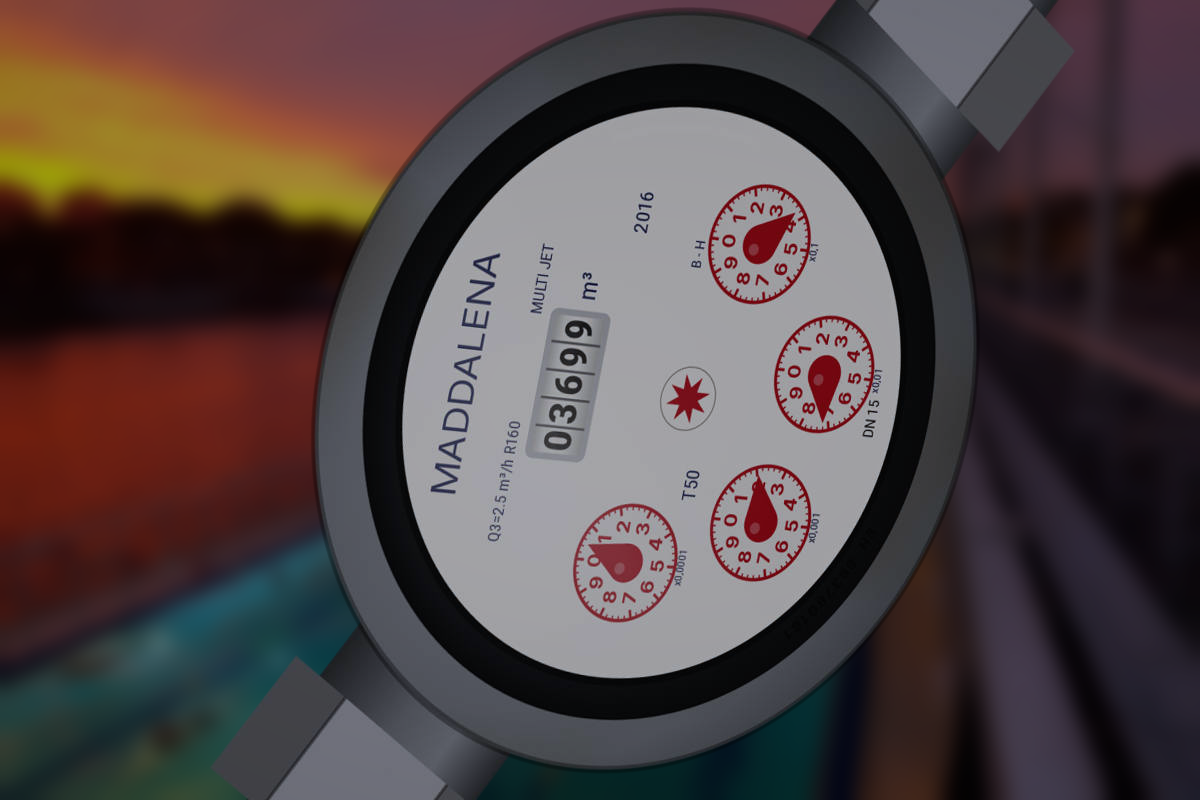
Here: 3699.3720m³
